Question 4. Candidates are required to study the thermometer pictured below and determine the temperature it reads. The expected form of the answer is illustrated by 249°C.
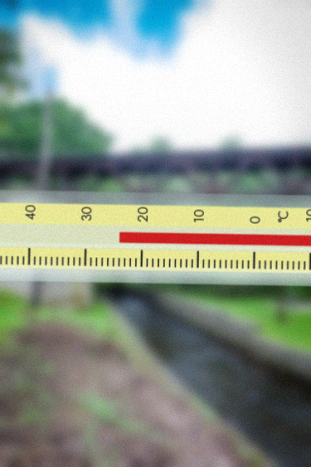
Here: 24°C
